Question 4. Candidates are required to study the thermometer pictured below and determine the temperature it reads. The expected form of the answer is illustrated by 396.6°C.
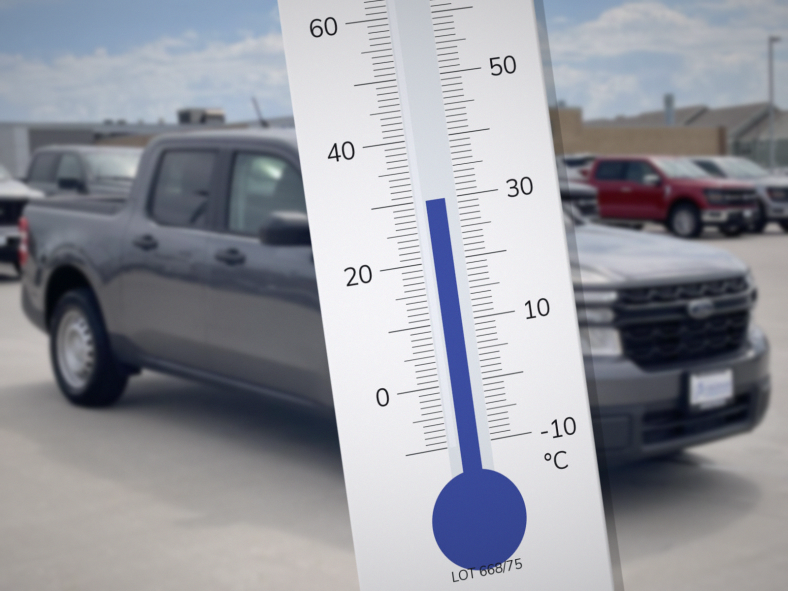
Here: 30°C
